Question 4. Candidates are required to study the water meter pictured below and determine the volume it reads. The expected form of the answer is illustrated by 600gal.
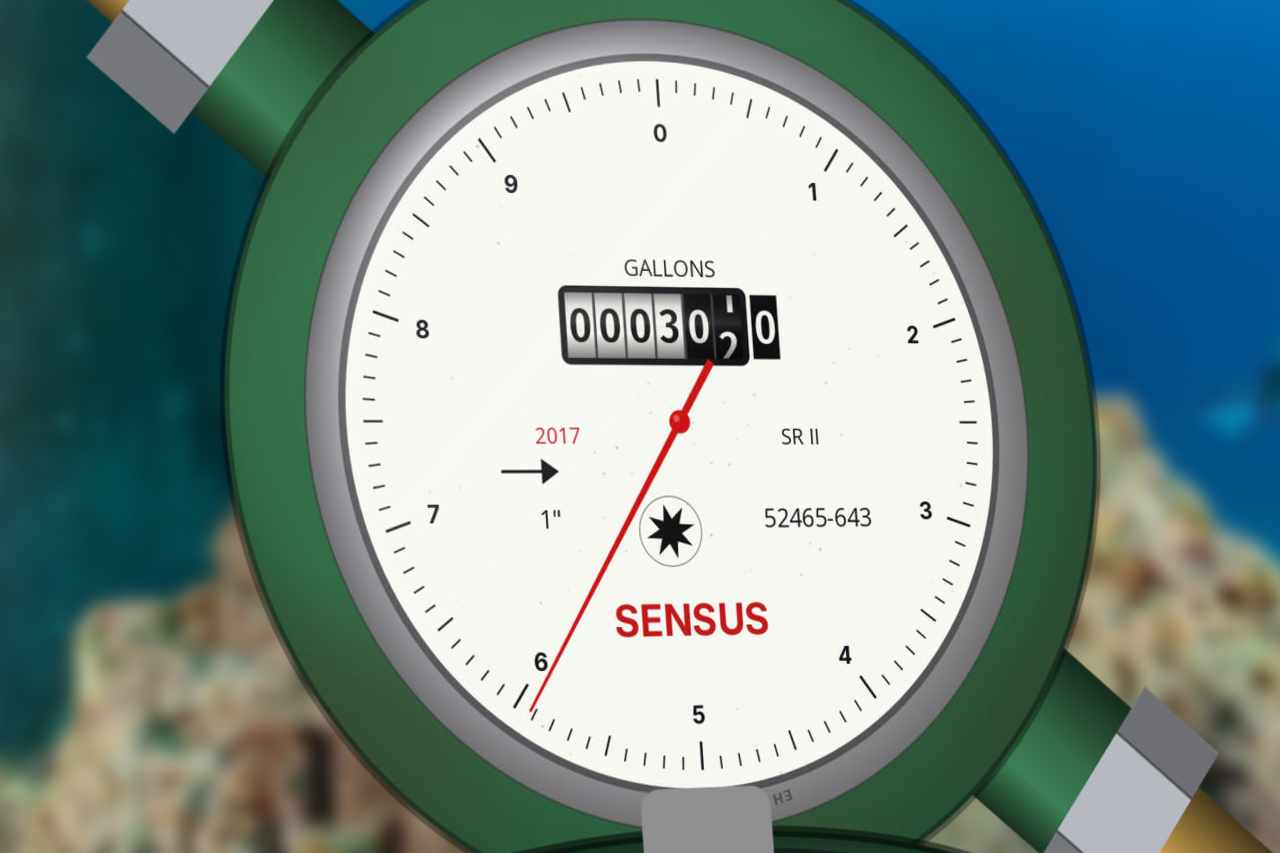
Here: 3015.9gal
